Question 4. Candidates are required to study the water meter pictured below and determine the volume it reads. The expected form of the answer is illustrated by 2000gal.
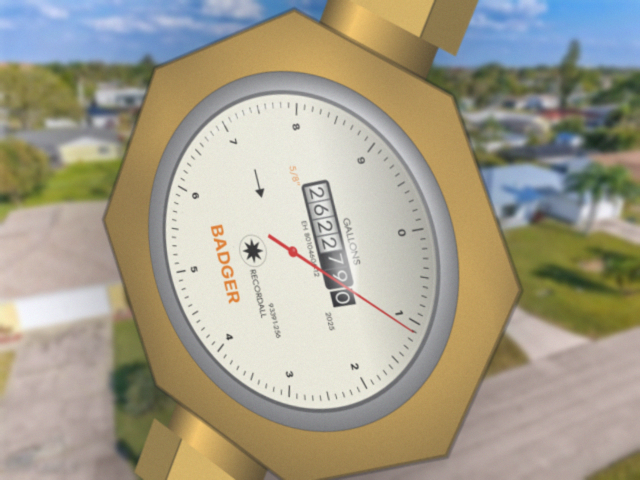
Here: 2622791.1gal
